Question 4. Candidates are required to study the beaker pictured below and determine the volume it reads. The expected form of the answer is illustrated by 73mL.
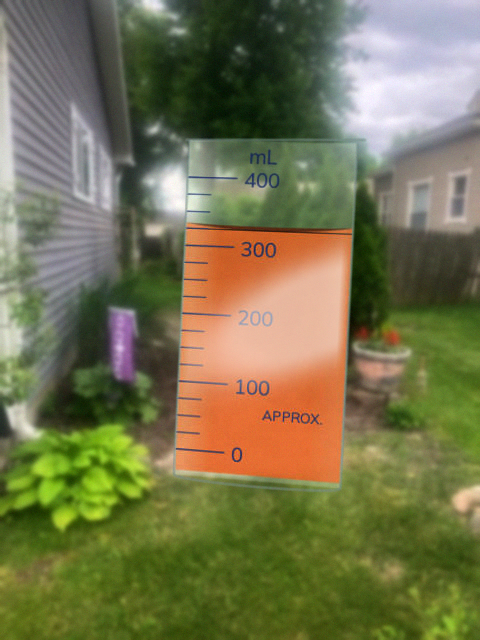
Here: 325mL
